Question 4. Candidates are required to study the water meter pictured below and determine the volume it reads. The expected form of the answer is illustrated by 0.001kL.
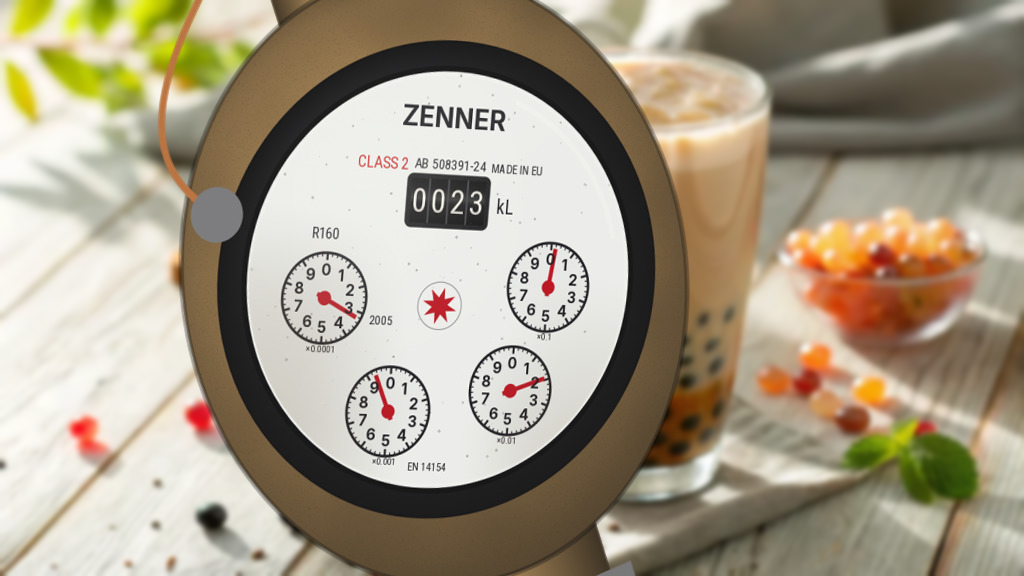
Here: 23.0193kL
